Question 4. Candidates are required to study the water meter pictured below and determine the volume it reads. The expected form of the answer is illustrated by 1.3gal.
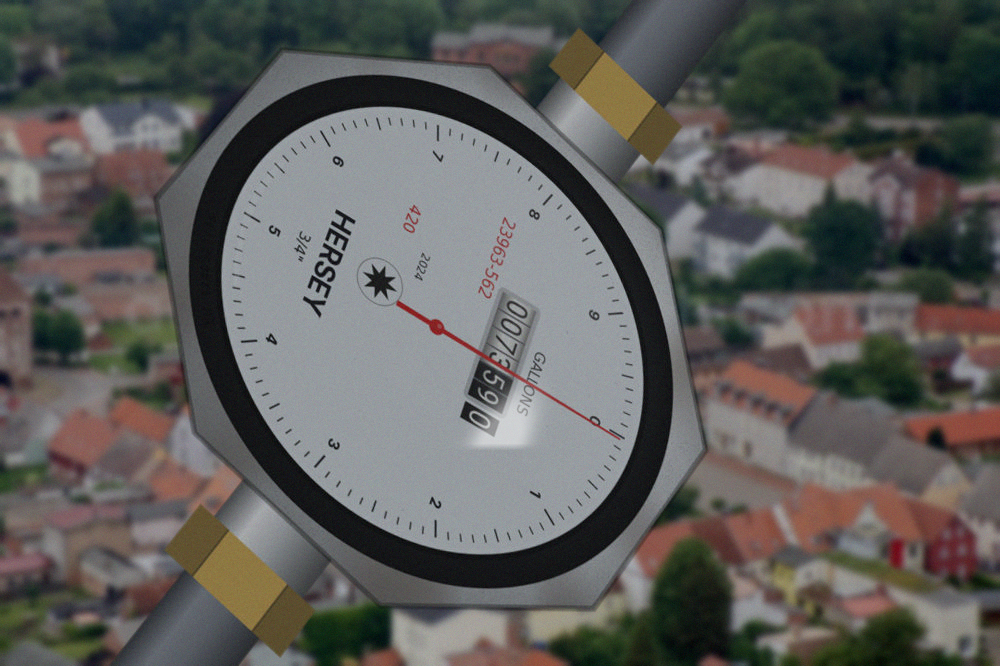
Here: 73590.0gal
